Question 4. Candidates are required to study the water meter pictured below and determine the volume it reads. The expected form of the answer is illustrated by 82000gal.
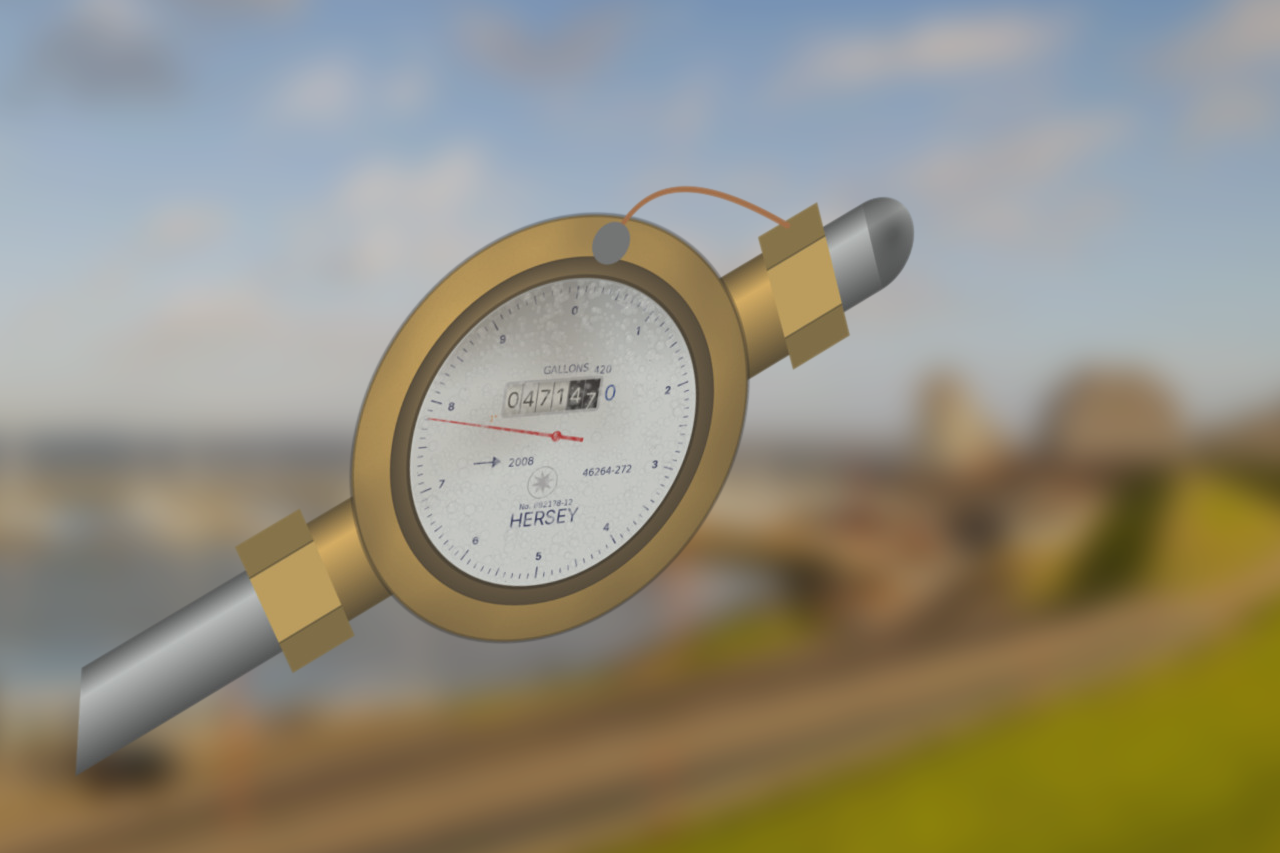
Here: 471467.8gal
